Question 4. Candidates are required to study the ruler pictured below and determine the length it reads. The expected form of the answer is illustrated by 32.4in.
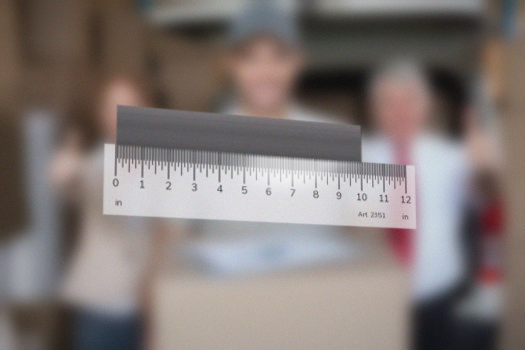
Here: 10in
